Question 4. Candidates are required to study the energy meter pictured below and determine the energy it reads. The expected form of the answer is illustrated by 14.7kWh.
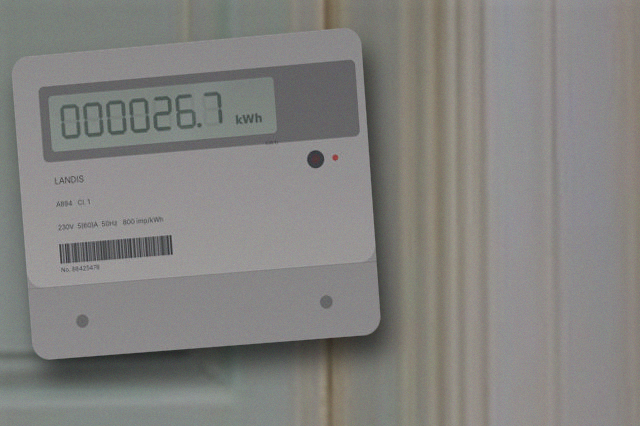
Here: 26.7kWh
